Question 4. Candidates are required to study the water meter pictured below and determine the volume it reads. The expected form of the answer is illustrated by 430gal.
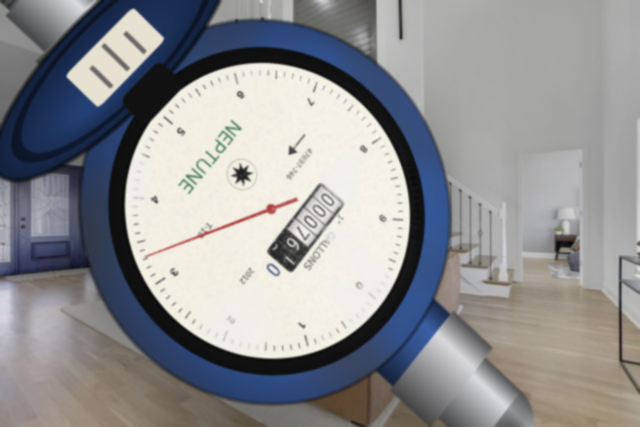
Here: 7613.3gal
